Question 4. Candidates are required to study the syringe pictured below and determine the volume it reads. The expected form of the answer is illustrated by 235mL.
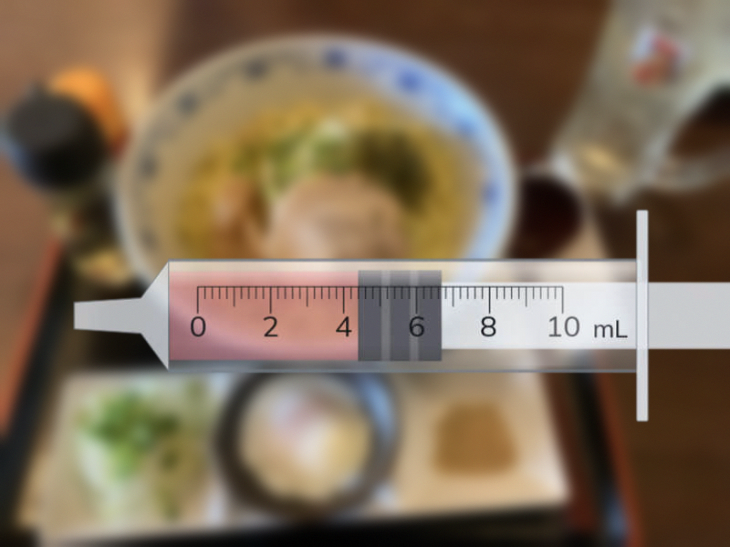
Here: 4.4mL
